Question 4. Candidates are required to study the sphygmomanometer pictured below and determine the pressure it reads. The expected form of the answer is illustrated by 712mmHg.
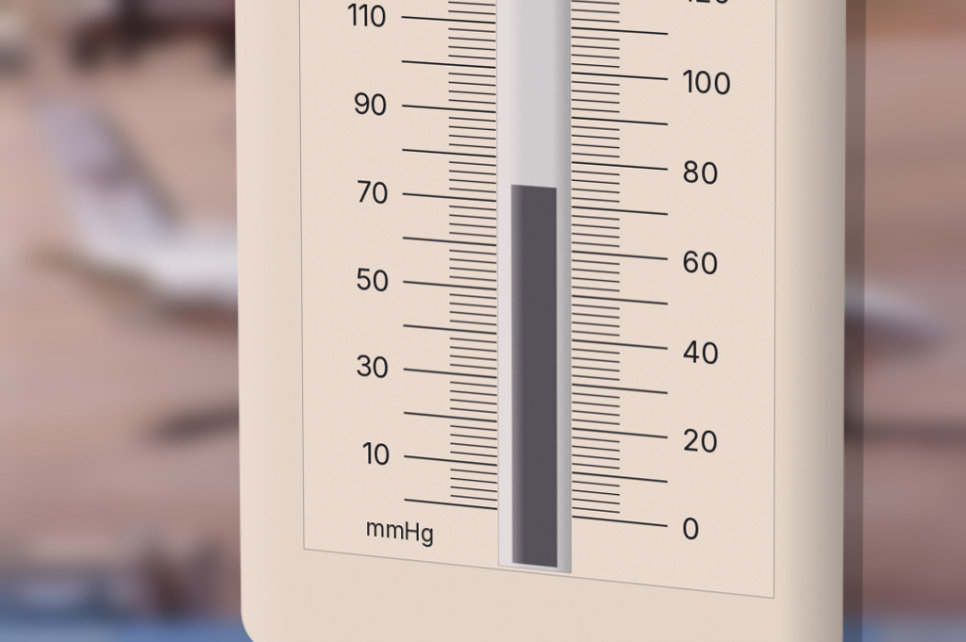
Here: 74mmHg
